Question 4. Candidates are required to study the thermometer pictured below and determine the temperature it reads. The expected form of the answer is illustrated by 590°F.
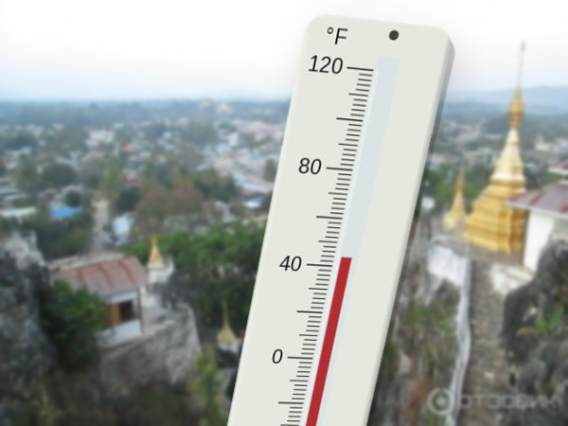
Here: 44°F
